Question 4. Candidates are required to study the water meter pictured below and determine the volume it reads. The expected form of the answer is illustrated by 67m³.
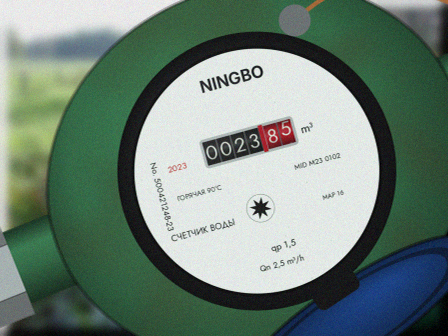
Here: 23.85m³
